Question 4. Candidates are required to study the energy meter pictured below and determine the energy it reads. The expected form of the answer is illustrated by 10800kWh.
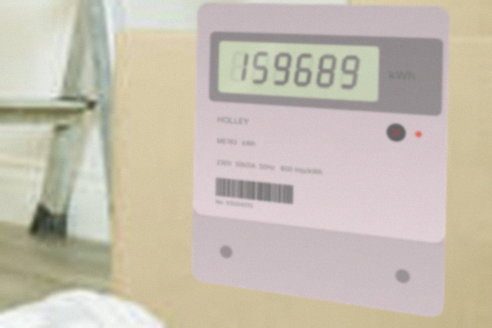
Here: 159689kWh
